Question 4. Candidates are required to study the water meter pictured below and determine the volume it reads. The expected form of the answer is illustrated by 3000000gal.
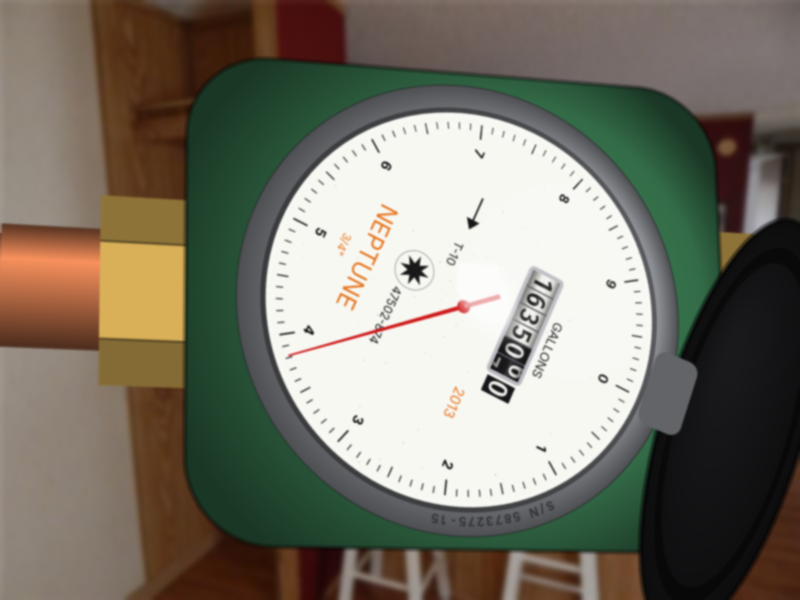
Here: 1635063.8gal
